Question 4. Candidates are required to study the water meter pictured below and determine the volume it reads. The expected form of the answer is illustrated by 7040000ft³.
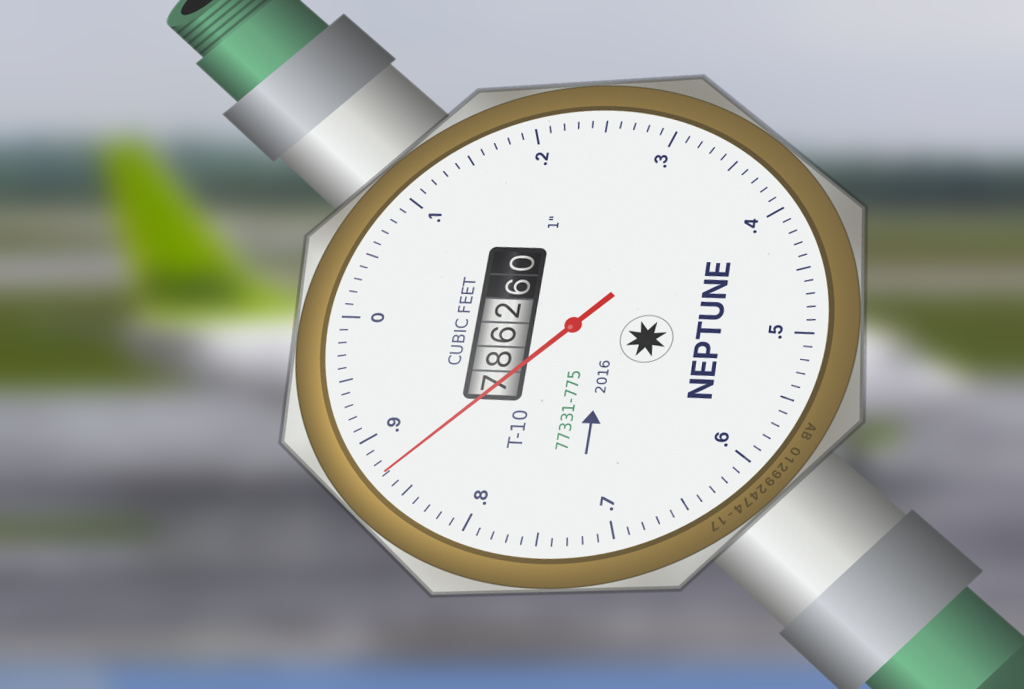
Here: 786259.87ft³
